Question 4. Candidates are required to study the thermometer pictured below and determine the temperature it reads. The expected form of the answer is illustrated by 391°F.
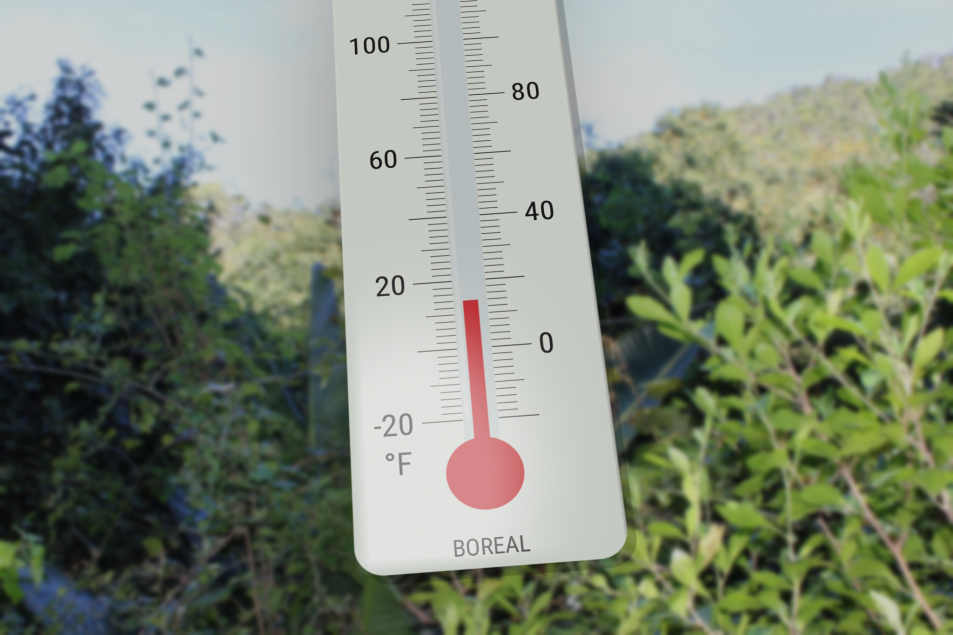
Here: 14°F
